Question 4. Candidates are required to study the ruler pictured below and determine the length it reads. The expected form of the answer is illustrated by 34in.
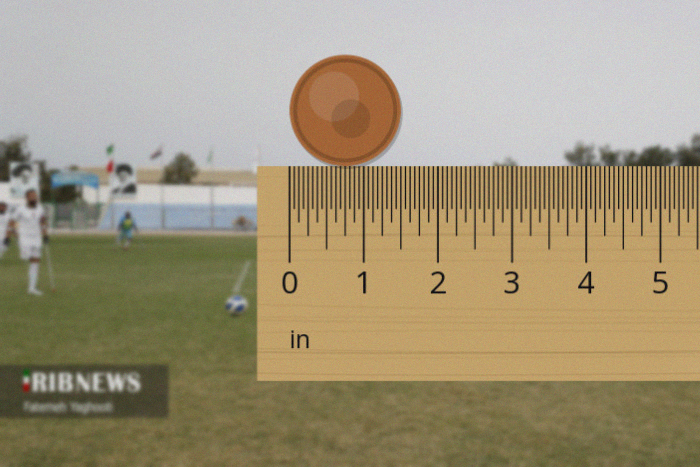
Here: 1.5in
